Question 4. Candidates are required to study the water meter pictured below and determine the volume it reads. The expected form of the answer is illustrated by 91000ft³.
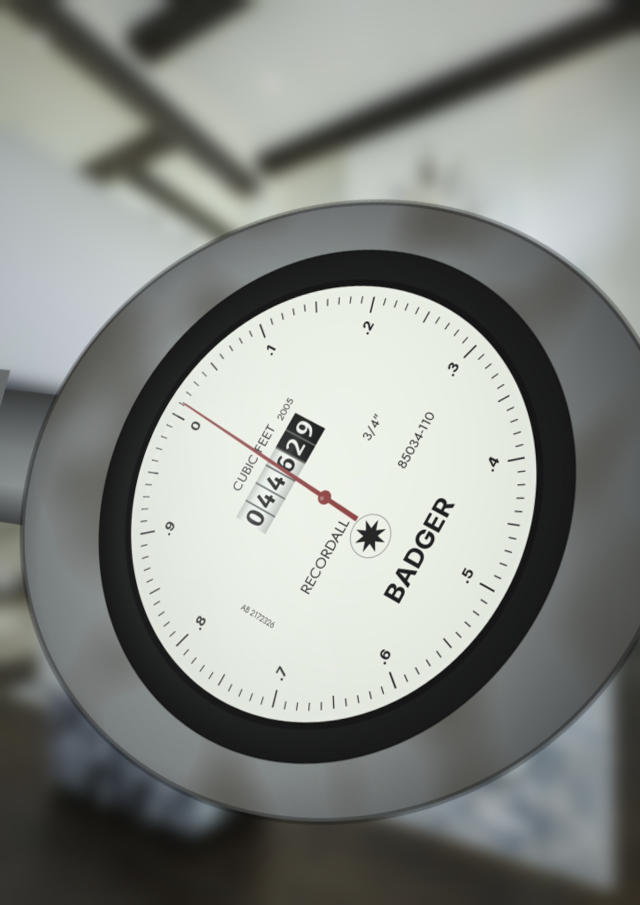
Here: 44629.01ft³
